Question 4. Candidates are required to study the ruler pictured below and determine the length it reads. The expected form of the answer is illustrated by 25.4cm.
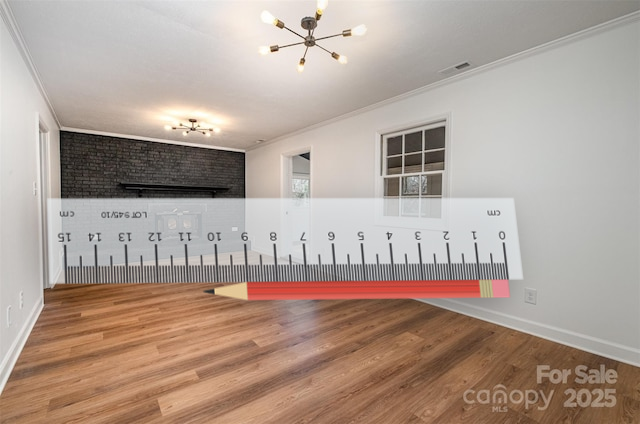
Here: 10.5cm
